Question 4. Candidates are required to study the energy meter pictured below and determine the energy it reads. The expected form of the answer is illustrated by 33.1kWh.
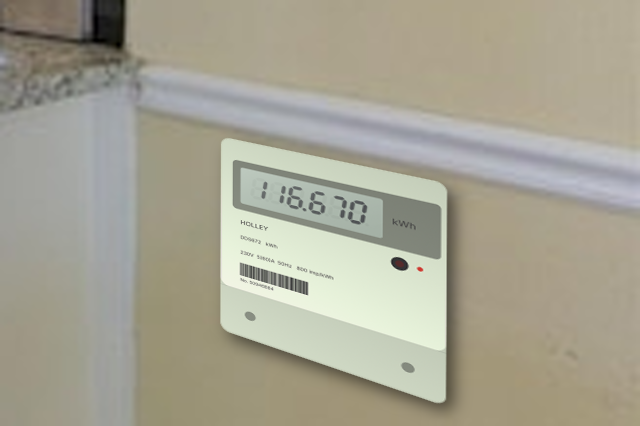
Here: 116.670kWh
